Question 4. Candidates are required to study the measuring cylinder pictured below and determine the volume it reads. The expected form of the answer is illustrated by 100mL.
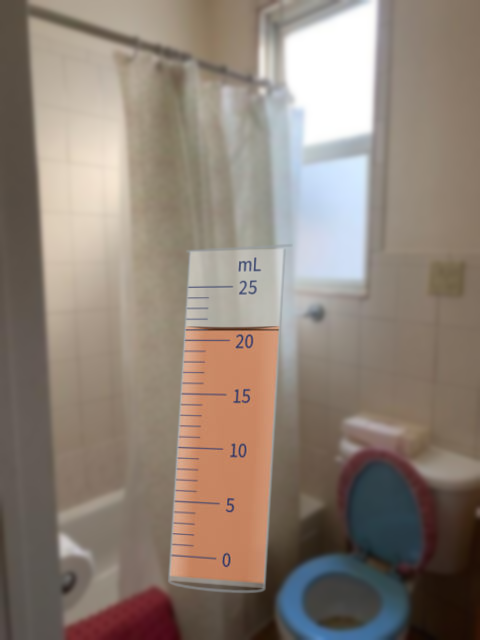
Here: 21mL
